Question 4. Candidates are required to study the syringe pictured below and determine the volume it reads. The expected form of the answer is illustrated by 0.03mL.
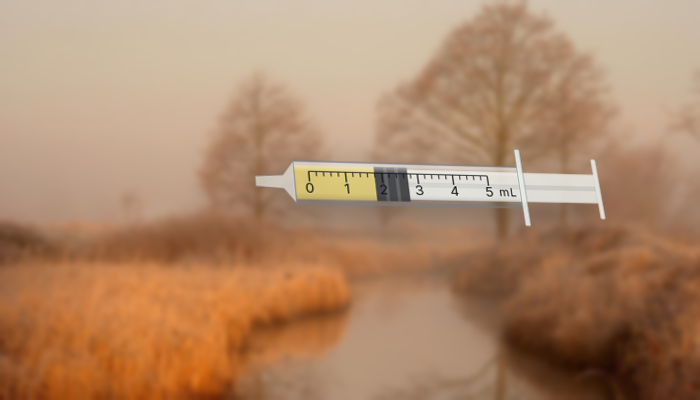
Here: 1.8mL
